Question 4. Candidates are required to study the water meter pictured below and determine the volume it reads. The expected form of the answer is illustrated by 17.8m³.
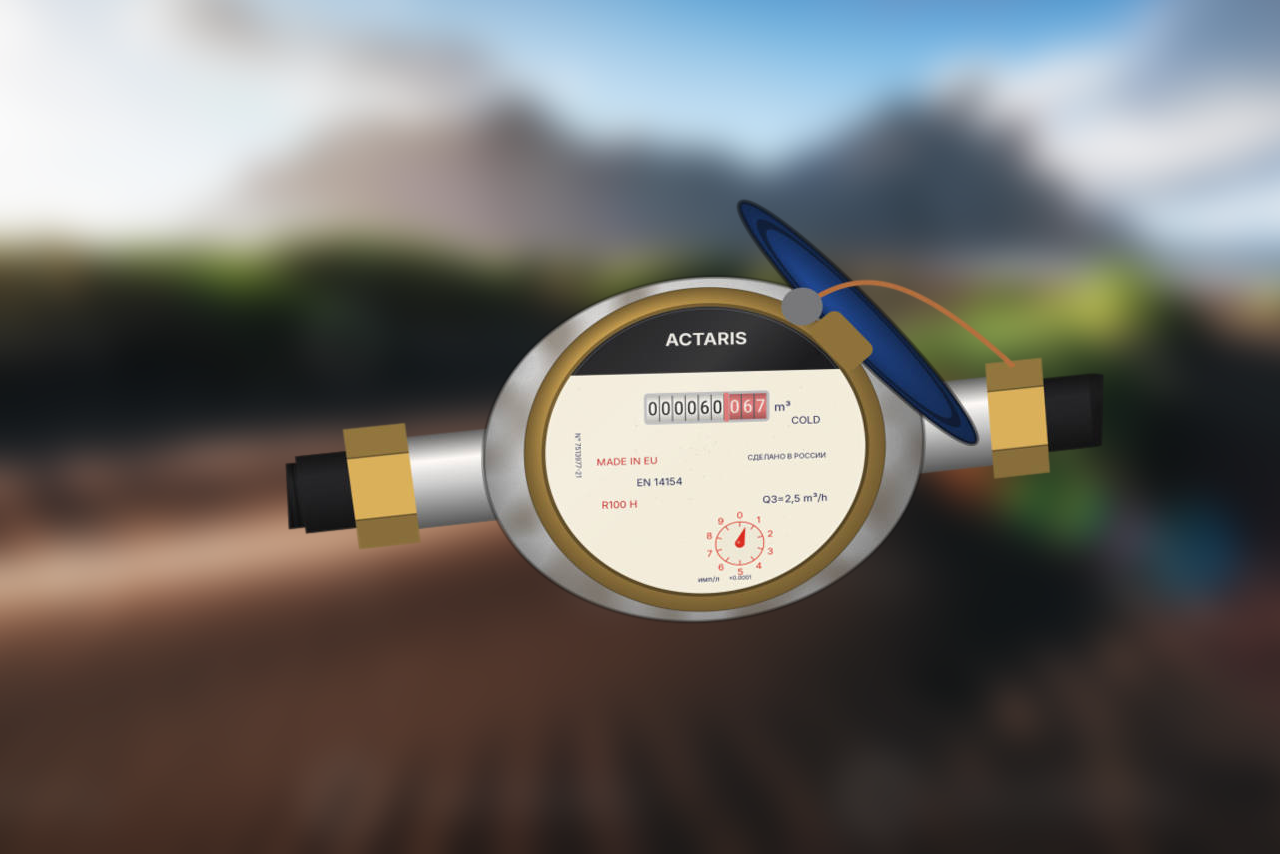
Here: 60.0670m³
